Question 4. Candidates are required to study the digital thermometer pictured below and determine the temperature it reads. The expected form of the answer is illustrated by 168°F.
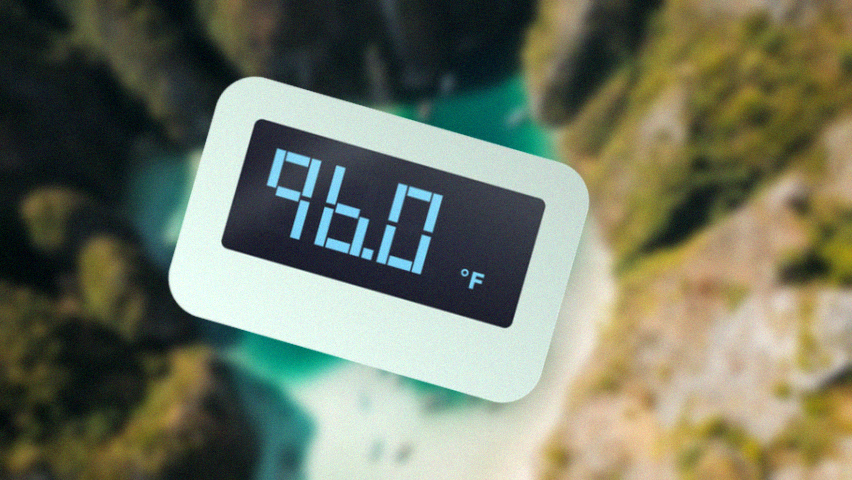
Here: 96.0°F
